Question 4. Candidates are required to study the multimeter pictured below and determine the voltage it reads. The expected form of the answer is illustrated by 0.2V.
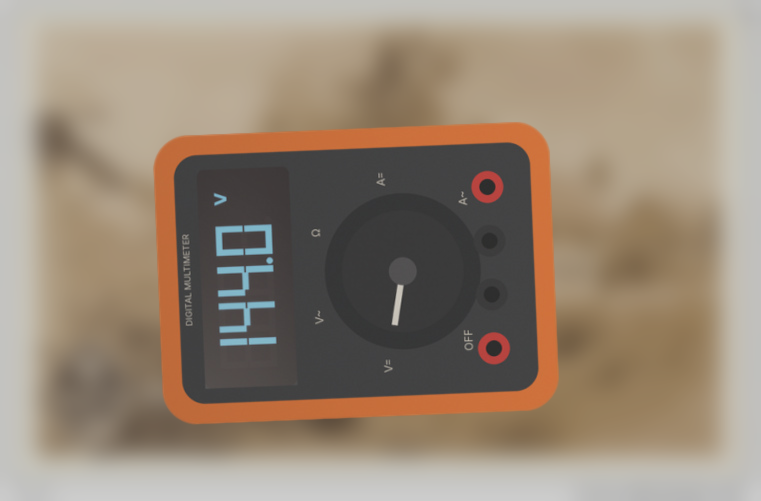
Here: 144.0V
